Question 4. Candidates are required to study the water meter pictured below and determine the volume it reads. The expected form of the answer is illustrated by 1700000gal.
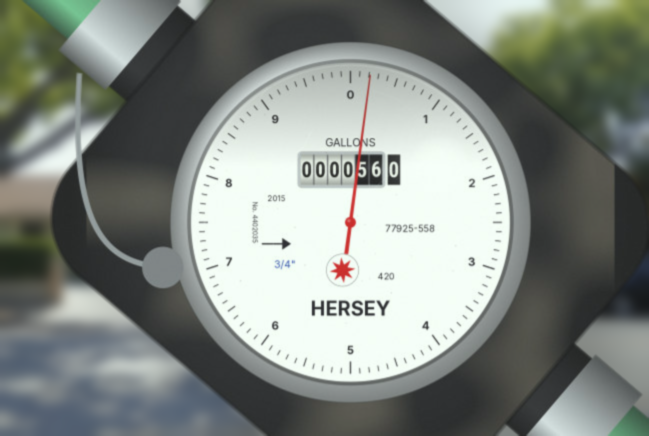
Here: 560.2gal
